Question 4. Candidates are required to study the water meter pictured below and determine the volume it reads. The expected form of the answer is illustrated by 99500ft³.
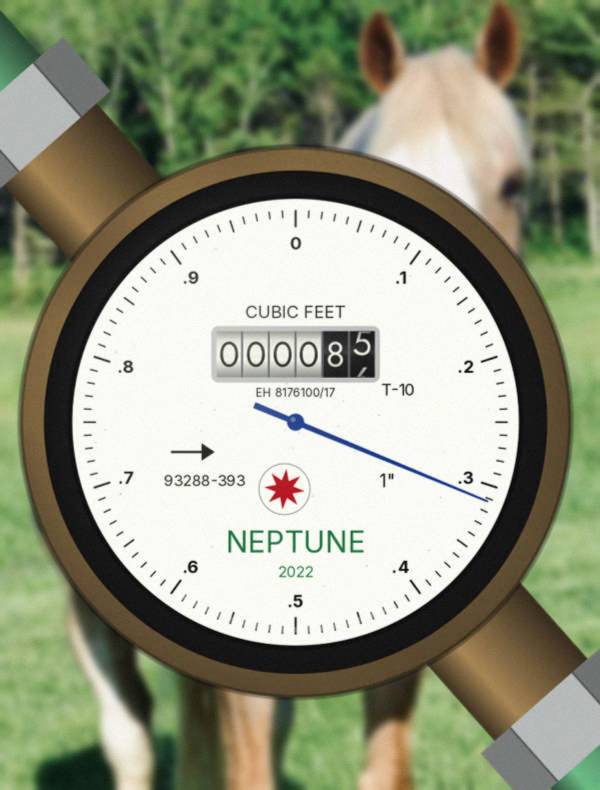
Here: 85.31ft³
